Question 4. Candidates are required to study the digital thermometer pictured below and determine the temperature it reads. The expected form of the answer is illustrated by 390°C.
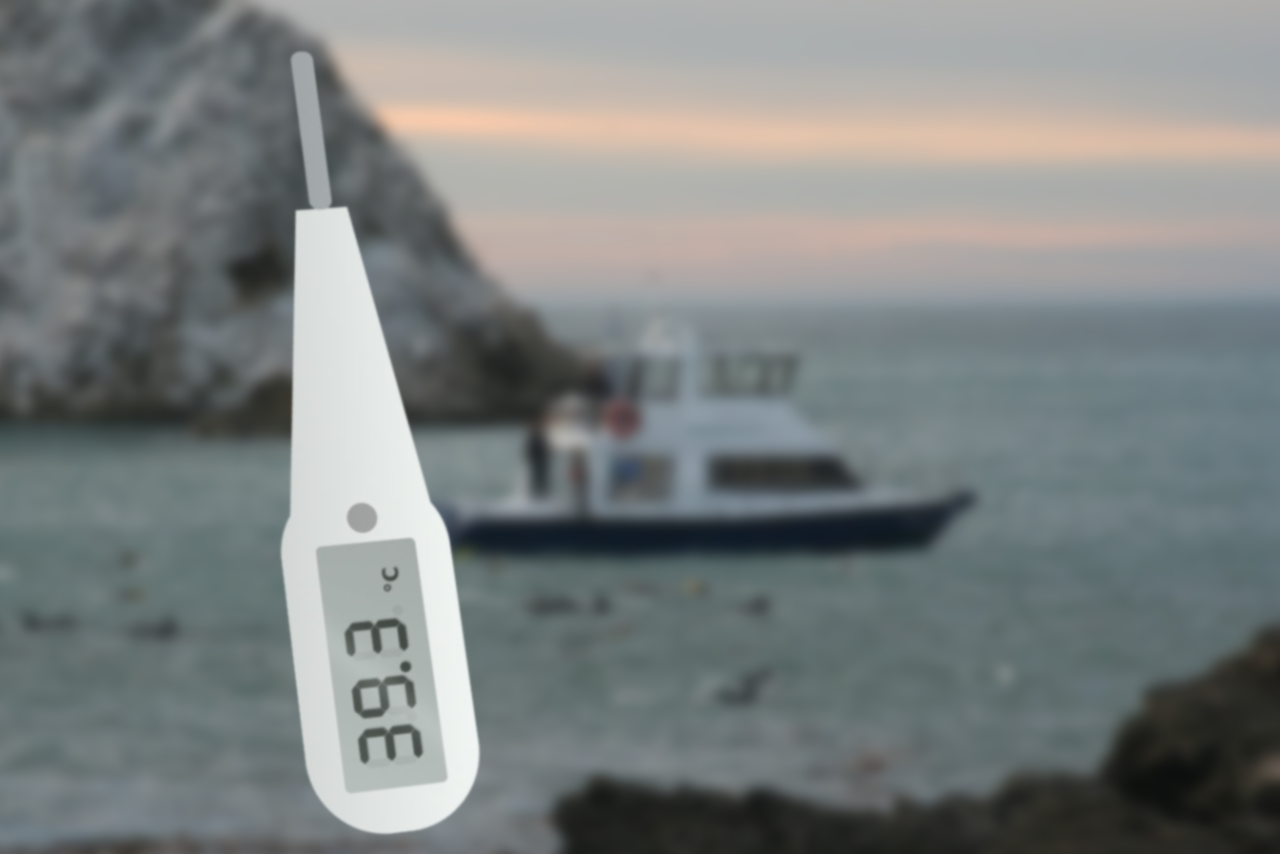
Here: 39.3°C
